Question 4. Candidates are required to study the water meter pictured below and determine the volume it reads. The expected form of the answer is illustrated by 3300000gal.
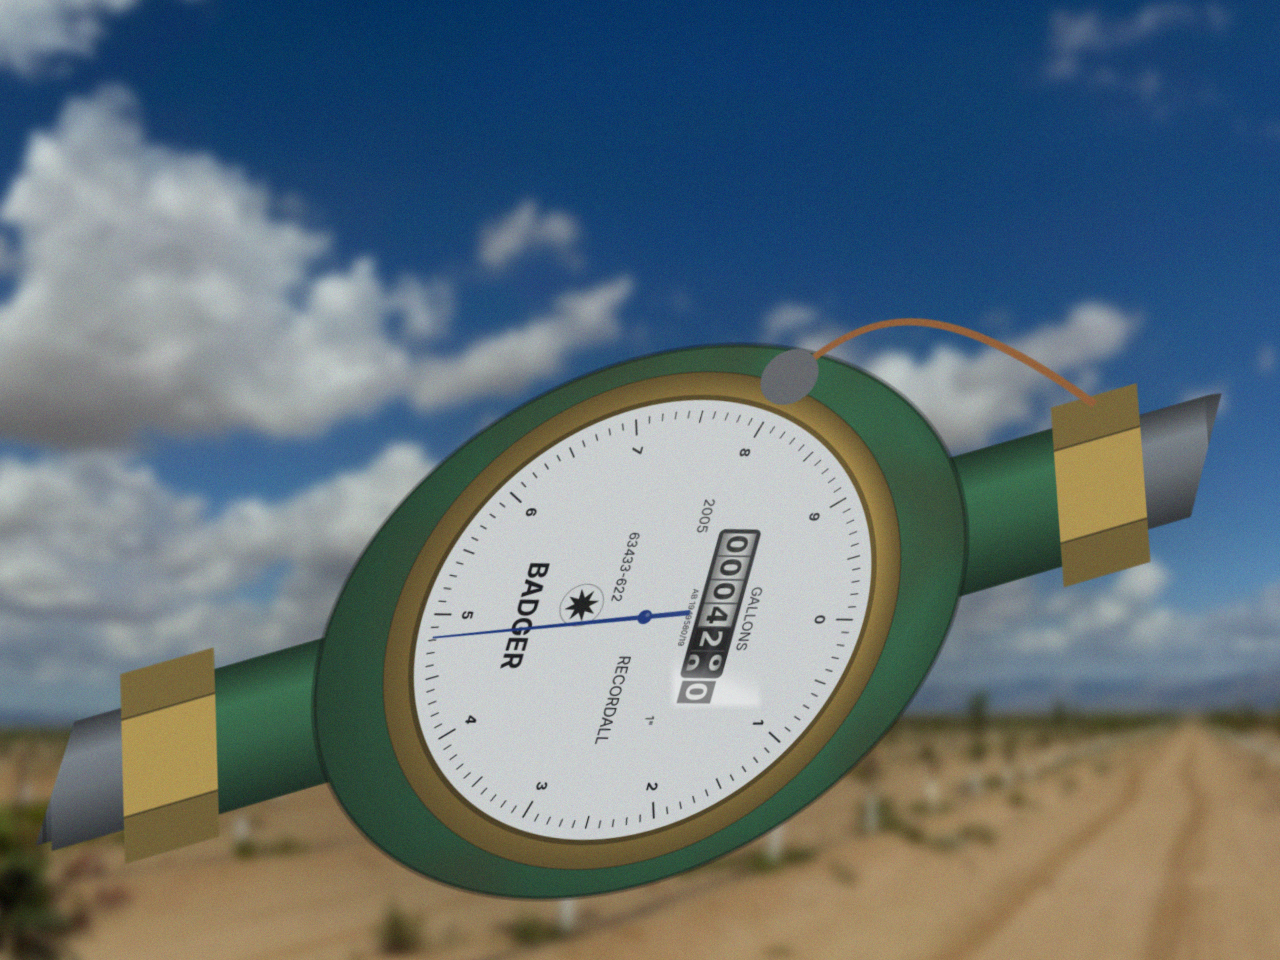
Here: 4284.8gal
